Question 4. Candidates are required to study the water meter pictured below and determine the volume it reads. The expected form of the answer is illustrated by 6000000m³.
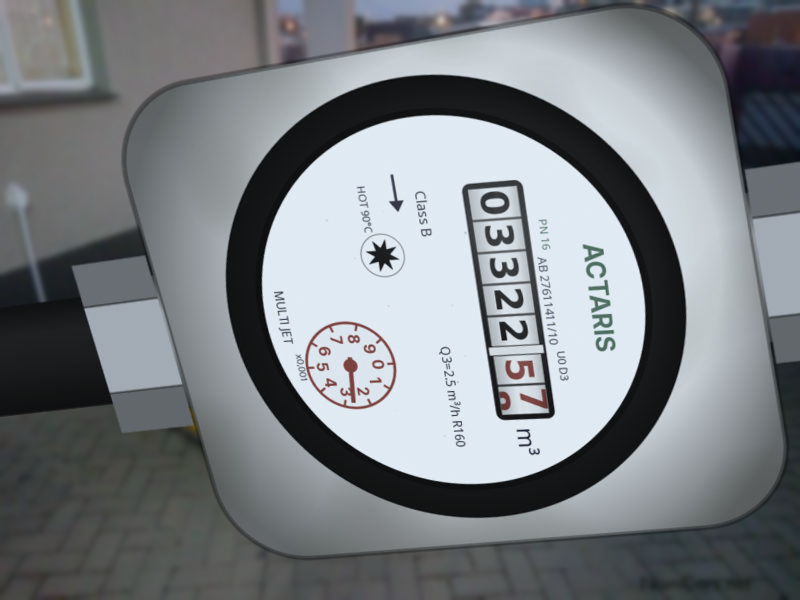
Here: 3322.572m³
